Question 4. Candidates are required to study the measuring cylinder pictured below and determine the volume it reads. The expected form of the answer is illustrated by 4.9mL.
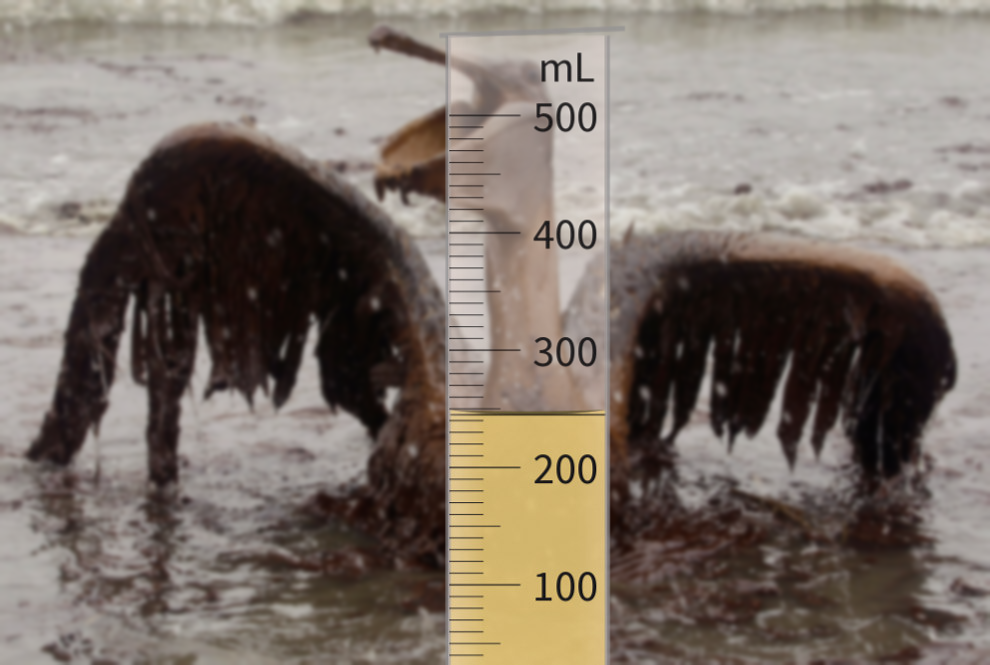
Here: 245mL
